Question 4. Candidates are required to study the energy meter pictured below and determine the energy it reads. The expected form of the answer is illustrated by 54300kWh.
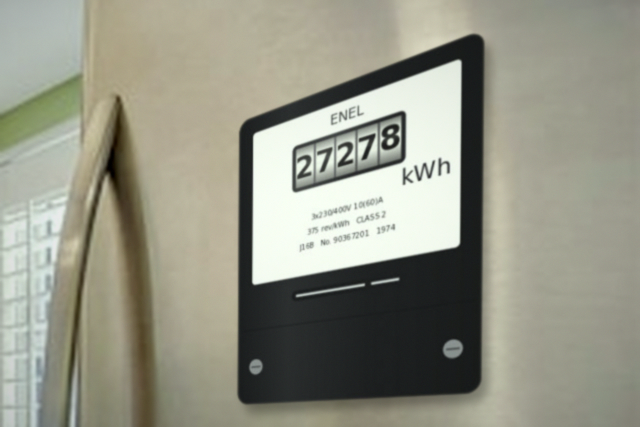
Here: 27278kWh
